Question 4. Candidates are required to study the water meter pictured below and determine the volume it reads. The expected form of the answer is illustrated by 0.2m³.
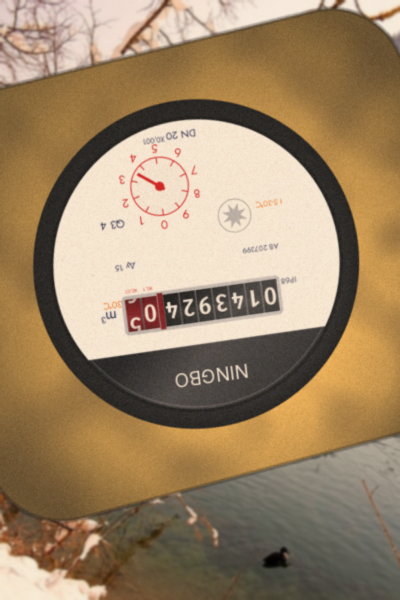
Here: 143924.053m³
